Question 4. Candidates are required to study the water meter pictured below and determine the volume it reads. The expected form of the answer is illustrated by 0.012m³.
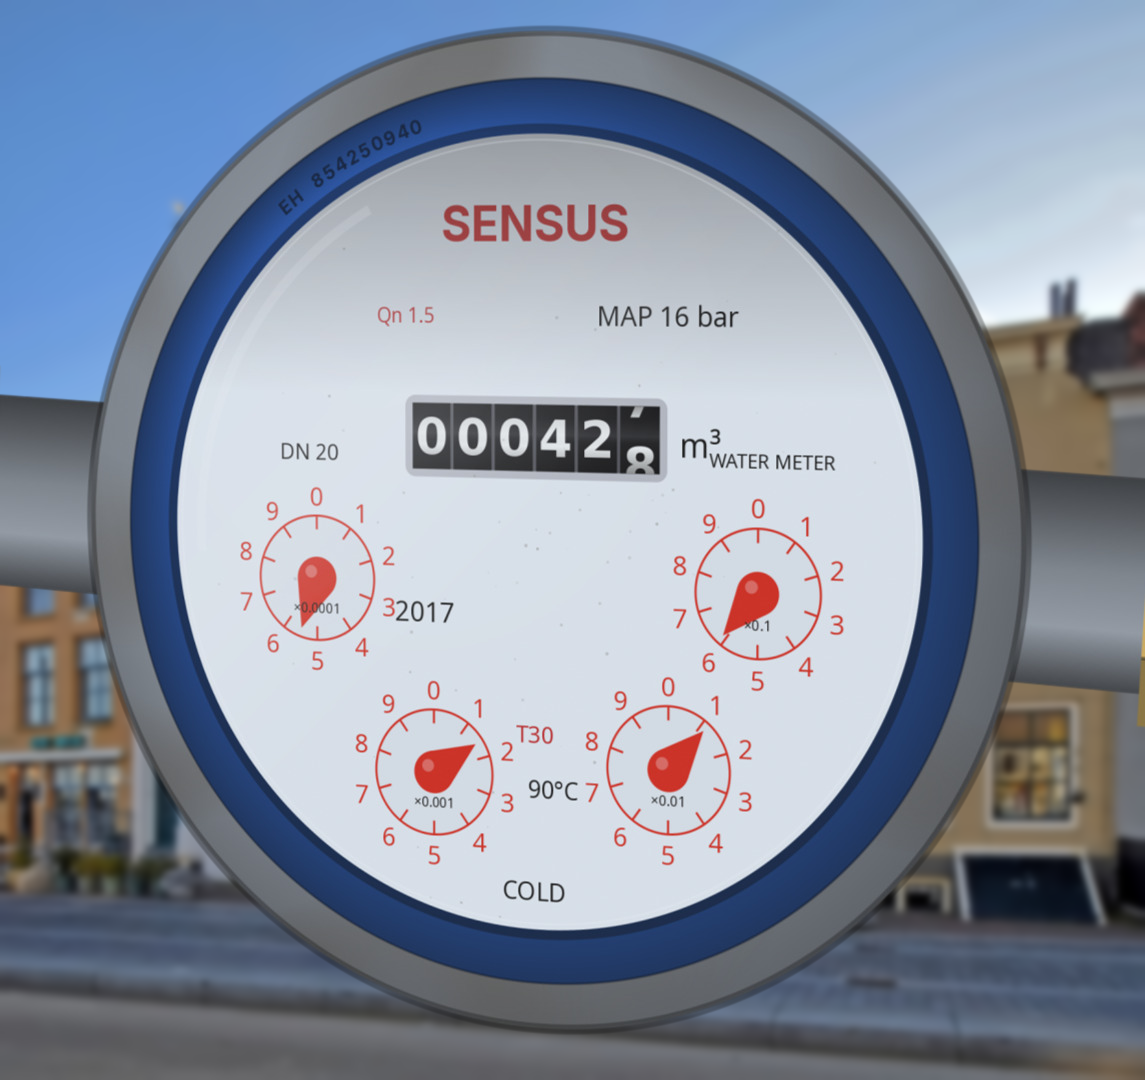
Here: 427.6115m³
